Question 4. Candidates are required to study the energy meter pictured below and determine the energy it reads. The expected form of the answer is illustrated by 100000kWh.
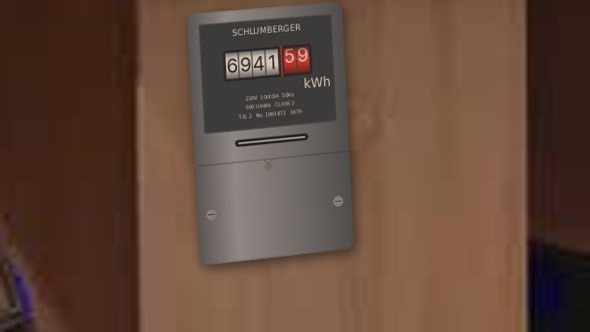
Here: 6941.59kWh
